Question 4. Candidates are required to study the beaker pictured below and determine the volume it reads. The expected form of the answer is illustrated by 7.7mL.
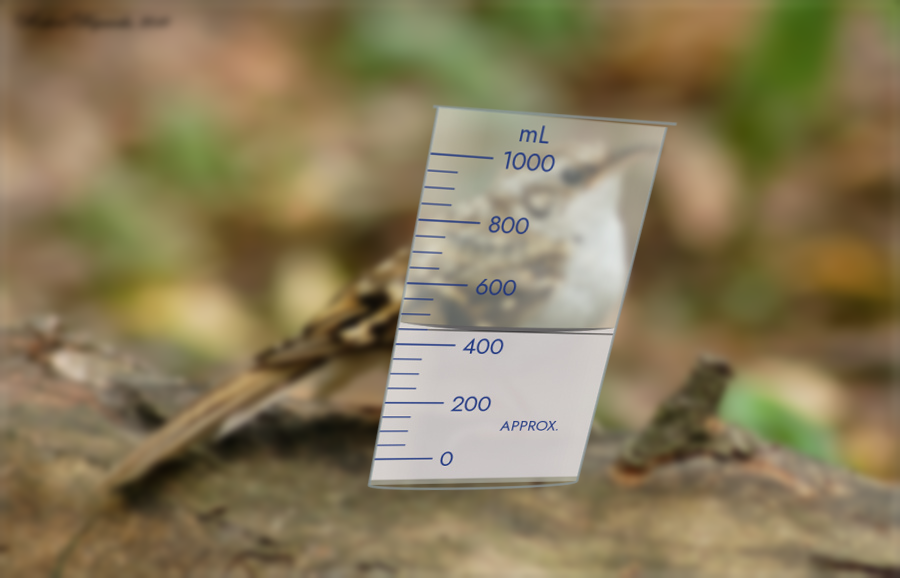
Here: 450mL
